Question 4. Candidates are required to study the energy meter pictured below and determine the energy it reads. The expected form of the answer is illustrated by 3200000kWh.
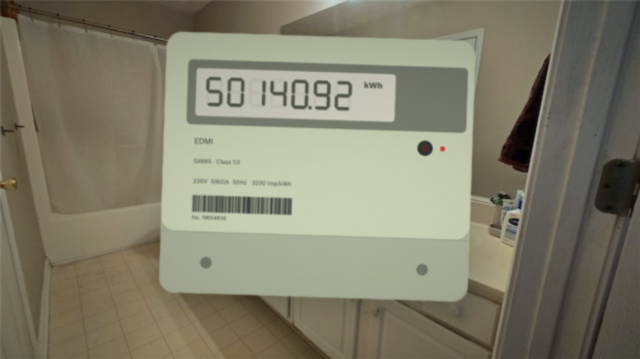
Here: 50140.92kWh
